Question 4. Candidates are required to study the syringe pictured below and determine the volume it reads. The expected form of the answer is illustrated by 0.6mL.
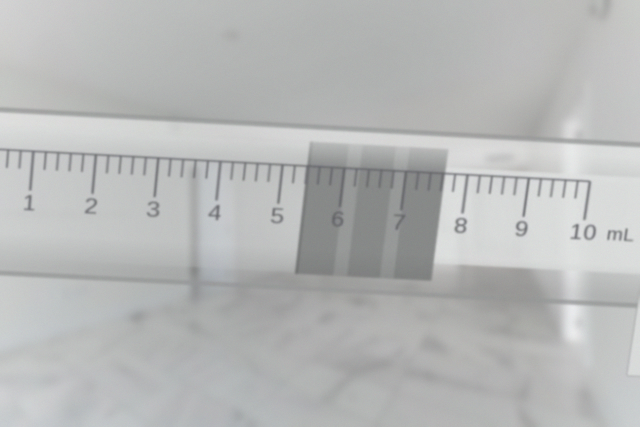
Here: 5.4mL
